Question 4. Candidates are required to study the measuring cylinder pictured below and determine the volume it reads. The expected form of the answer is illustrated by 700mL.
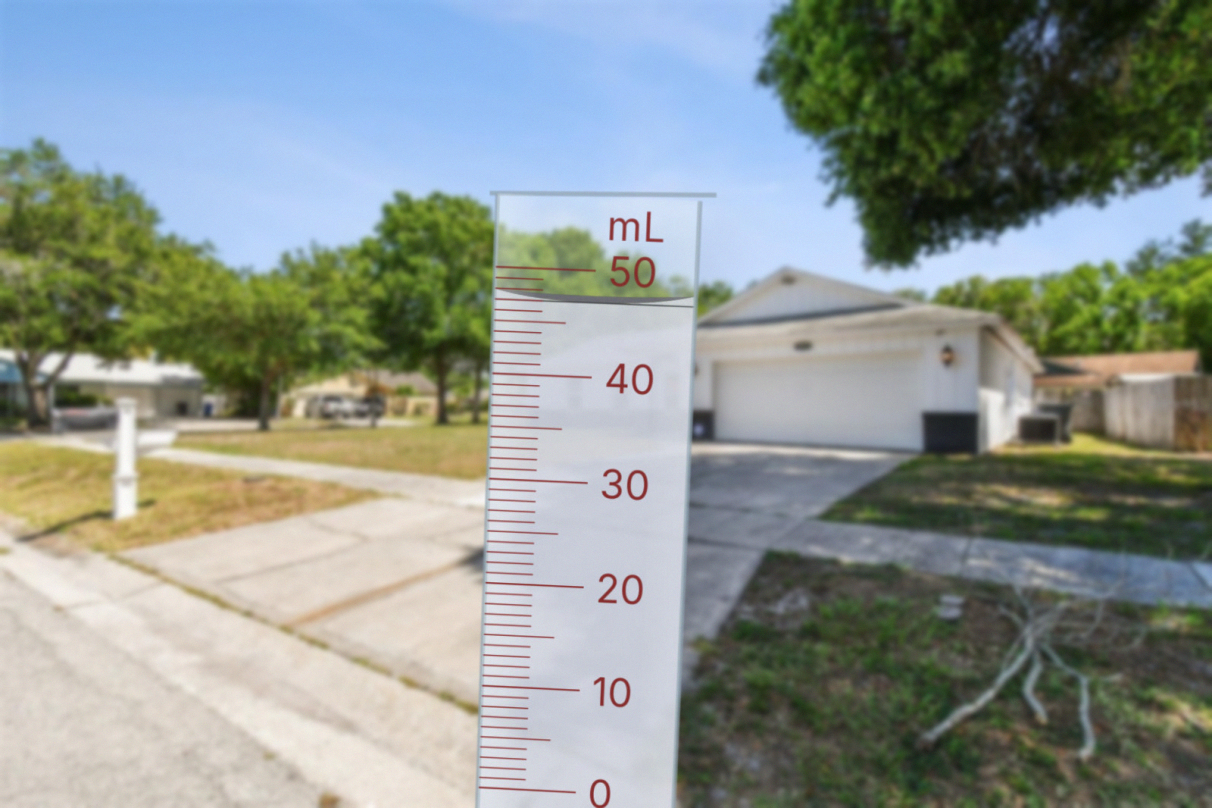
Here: 47mL
